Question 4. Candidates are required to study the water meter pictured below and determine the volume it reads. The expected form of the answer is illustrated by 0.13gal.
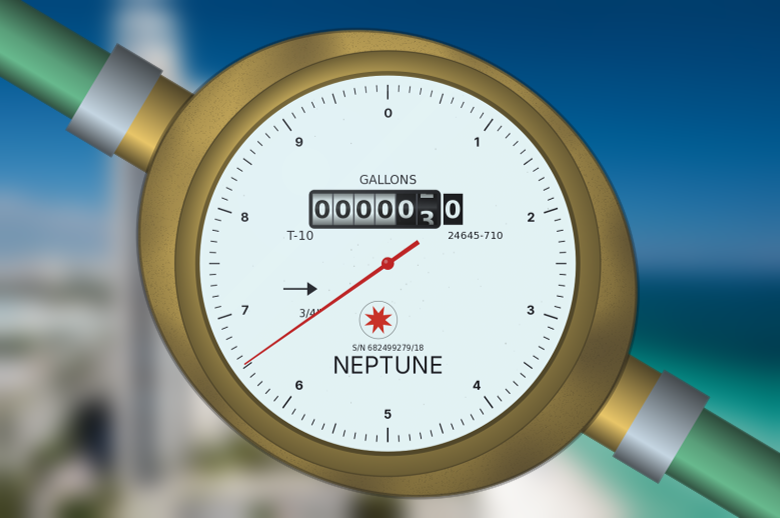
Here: 26.5gal
